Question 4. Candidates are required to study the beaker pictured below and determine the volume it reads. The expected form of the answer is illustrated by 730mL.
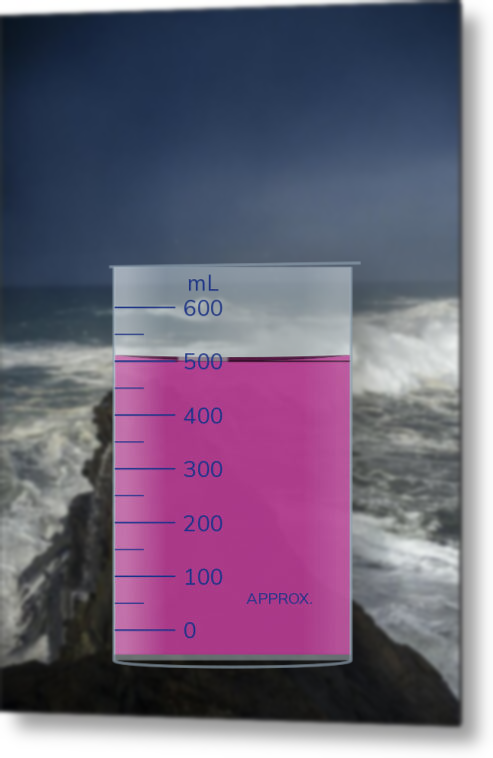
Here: 500mL
